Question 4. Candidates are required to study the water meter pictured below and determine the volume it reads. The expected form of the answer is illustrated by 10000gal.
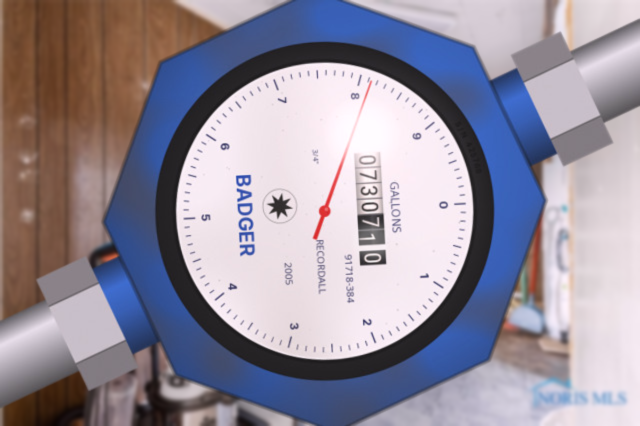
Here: 730708.1gal
